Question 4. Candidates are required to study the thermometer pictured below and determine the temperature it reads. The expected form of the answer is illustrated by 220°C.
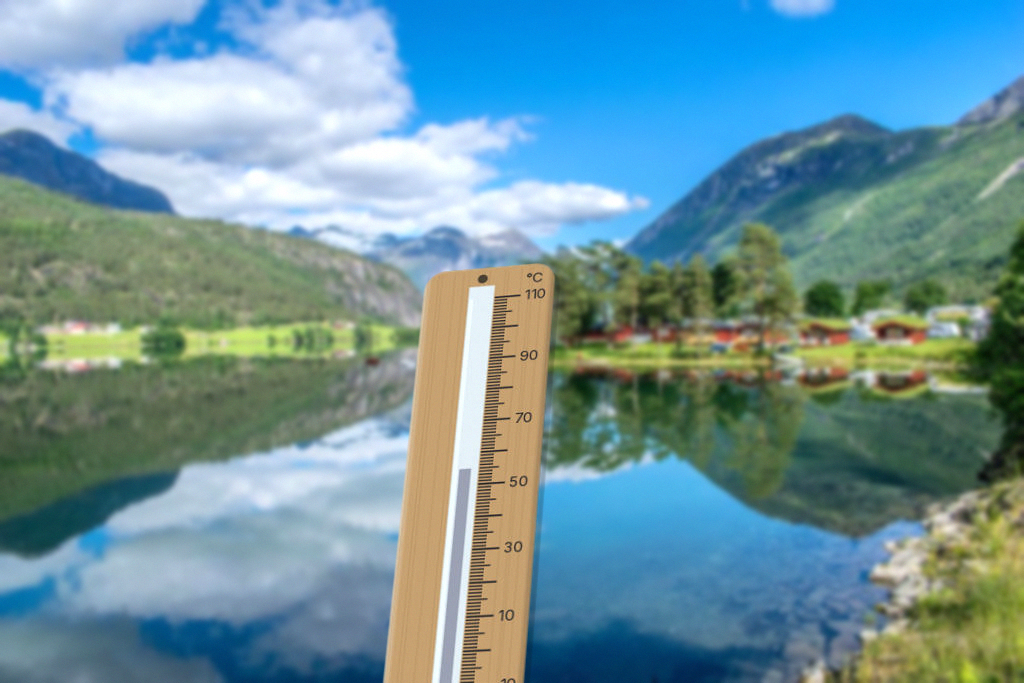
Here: 55°C
